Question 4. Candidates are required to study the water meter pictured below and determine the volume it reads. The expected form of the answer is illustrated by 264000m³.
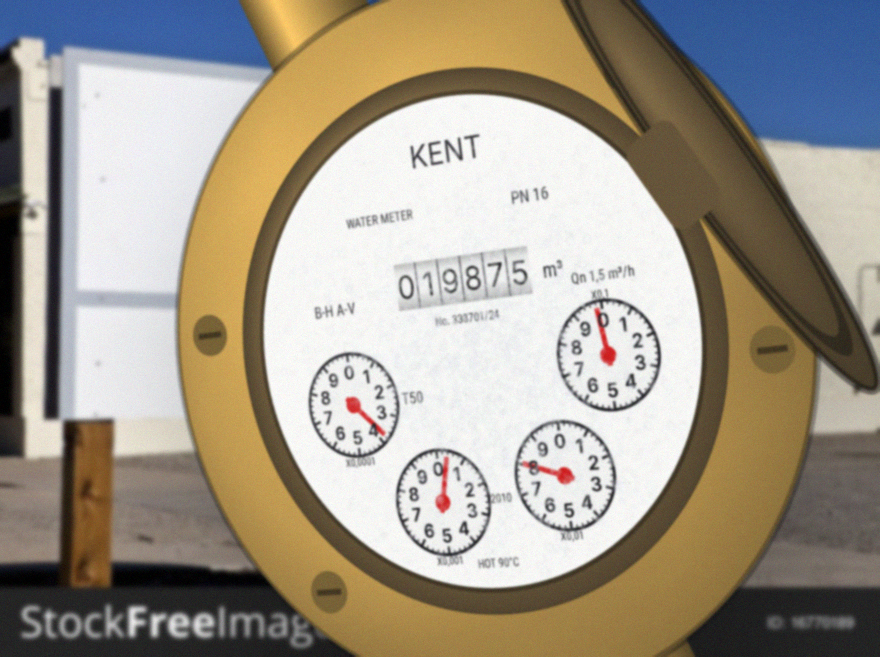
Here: 19874.9803m³
